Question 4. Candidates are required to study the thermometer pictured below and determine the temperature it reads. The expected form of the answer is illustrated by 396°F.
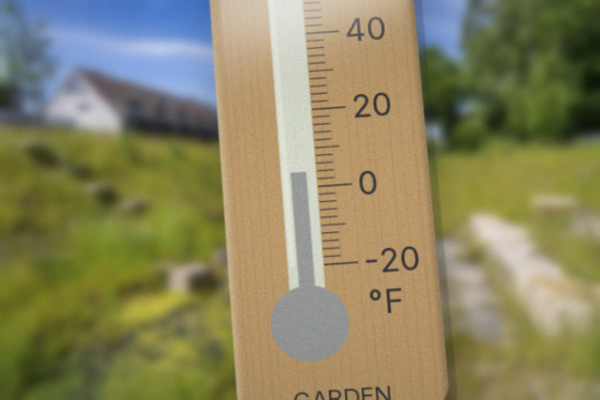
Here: 4°F
